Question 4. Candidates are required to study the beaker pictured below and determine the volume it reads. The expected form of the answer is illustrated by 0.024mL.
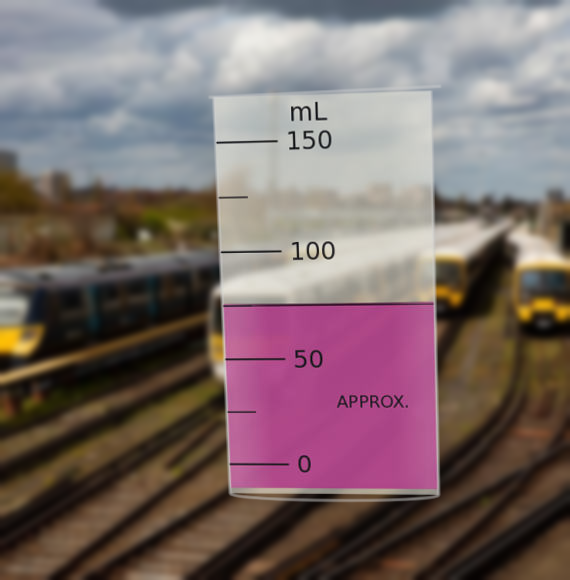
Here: 75mL
